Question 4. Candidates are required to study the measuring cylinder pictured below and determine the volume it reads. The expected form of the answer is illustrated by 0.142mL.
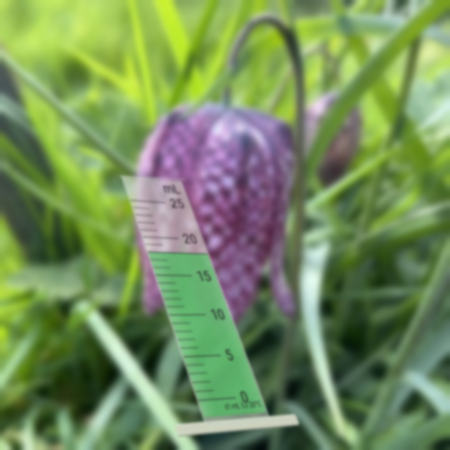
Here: 18mL
